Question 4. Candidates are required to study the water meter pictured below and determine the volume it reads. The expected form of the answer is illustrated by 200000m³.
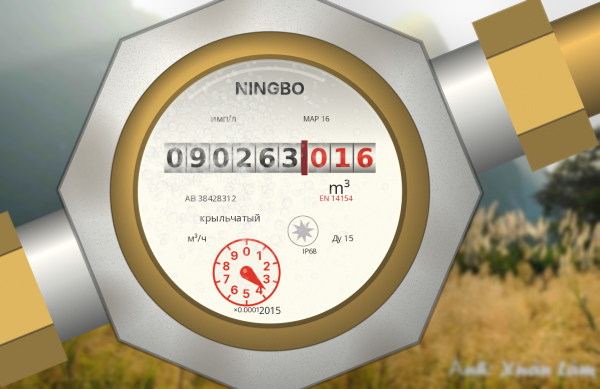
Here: 90263.0163m³
